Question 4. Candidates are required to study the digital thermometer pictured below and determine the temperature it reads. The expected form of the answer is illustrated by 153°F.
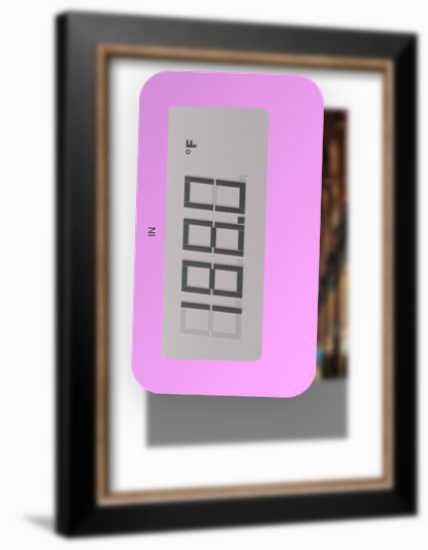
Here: 188.0°F
